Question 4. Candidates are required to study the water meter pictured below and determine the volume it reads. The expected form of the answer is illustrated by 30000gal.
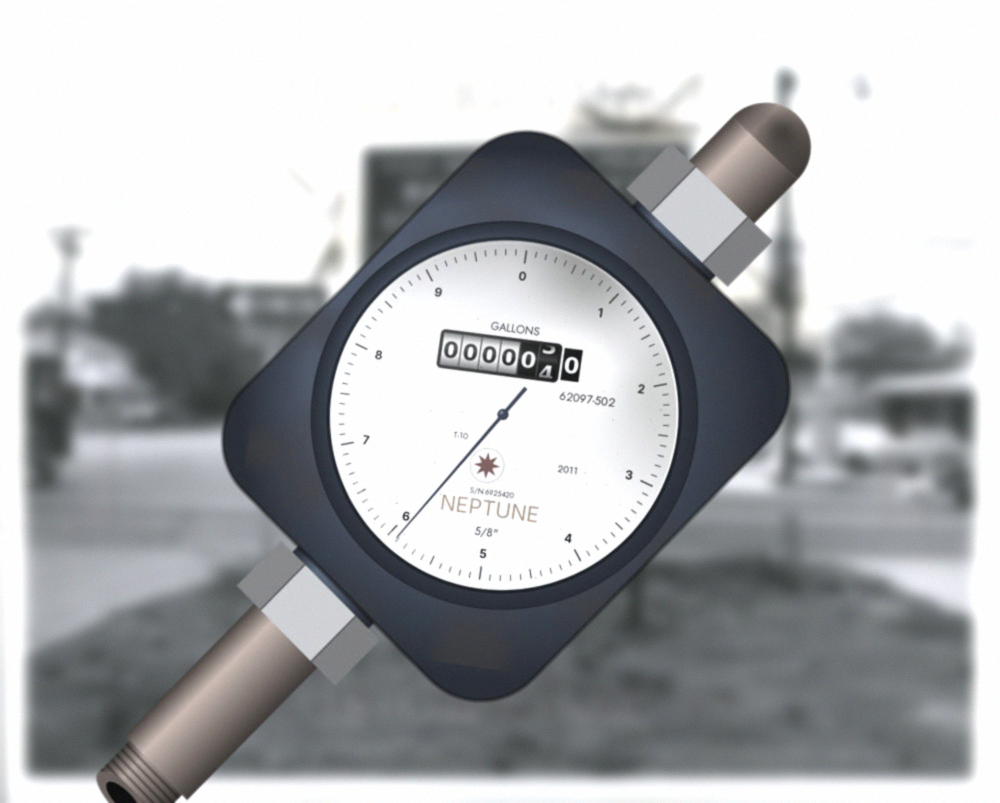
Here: 35.9gal
